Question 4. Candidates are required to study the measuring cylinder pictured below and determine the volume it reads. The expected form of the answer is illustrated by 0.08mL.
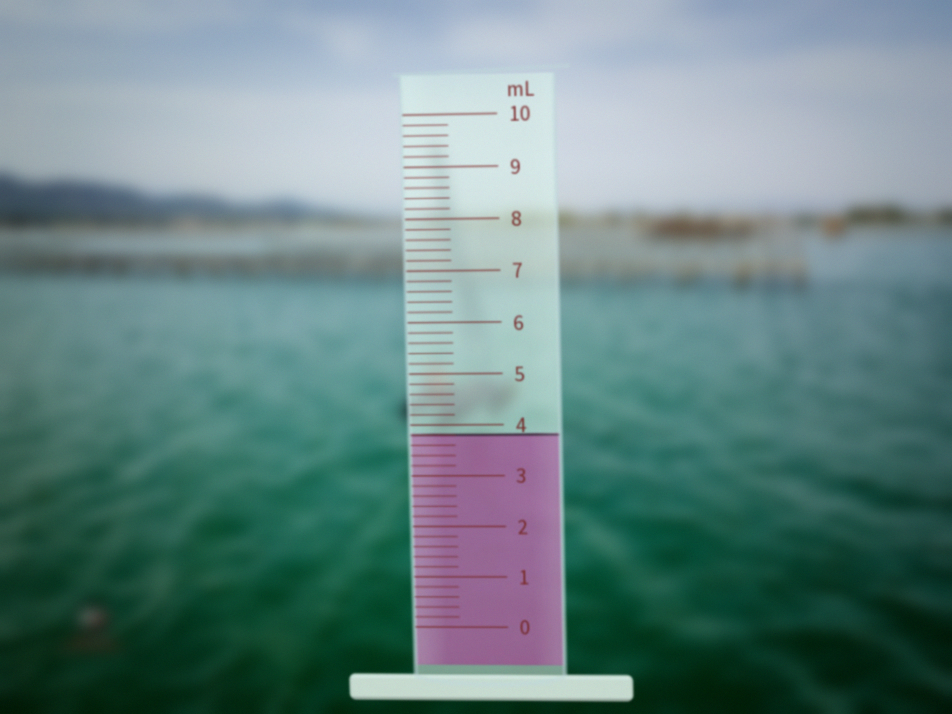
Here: 3.8mL
